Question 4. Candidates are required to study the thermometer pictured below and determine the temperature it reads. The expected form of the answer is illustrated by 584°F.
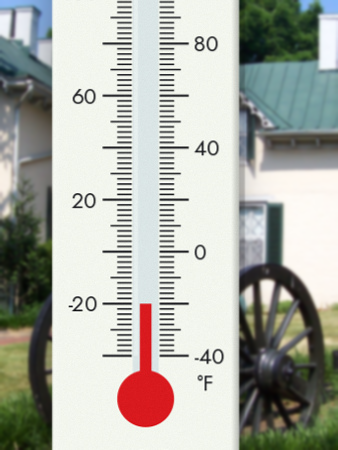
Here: -20°F
